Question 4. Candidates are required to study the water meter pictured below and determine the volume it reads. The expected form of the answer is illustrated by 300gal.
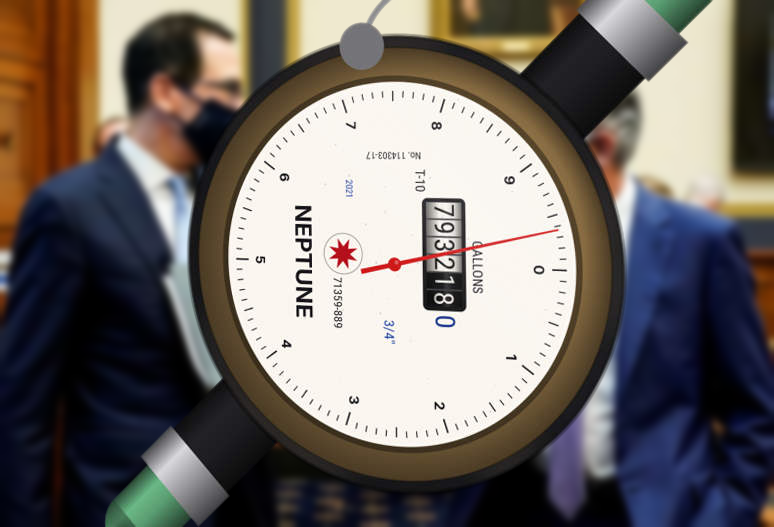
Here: 7932179.6gal
